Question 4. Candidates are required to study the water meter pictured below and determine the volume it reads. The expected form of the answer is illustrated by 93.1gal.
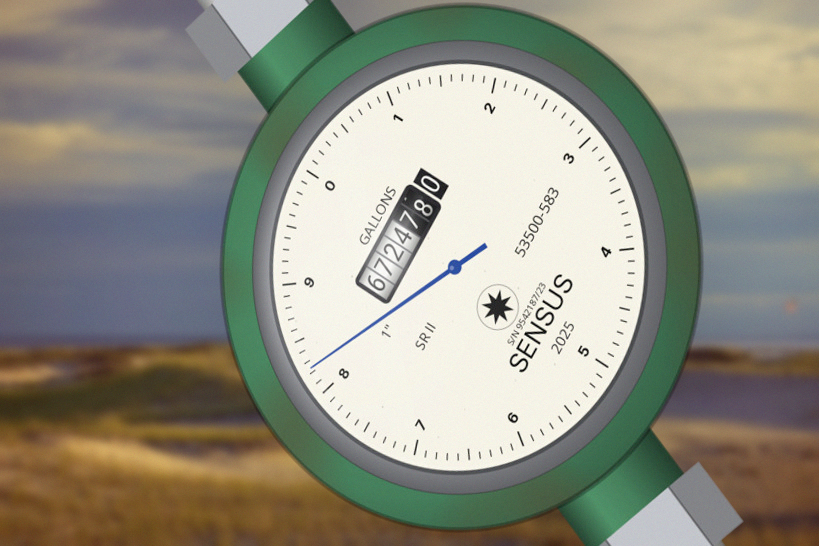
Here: 6724778.2gal
